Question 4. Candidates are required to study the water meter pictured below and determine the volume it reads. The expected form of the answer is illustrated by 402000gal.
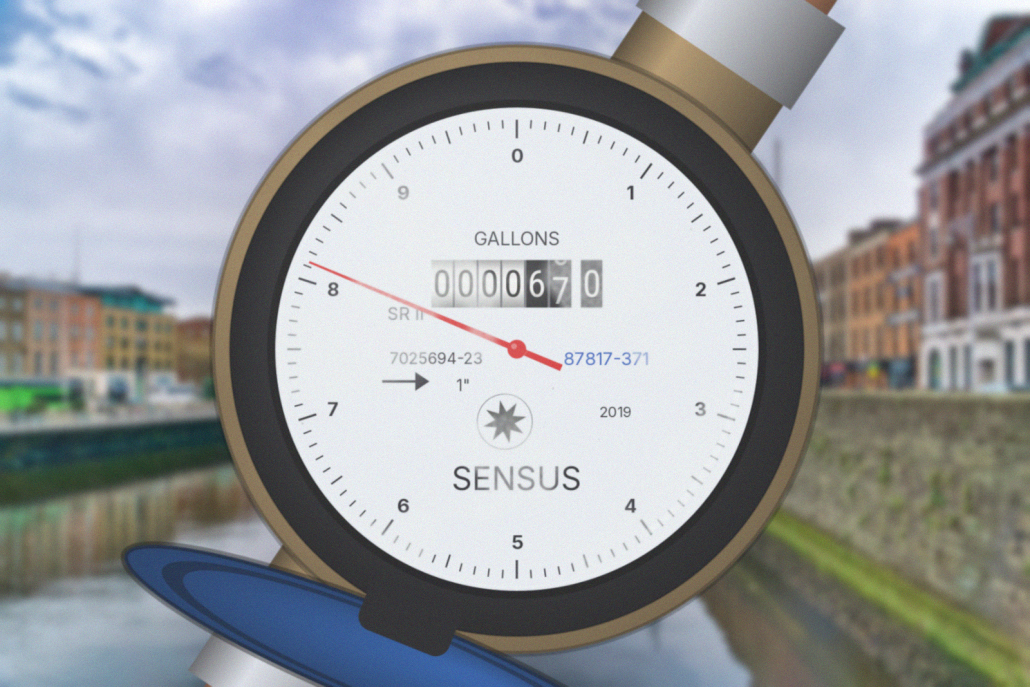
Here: 668.1gal
